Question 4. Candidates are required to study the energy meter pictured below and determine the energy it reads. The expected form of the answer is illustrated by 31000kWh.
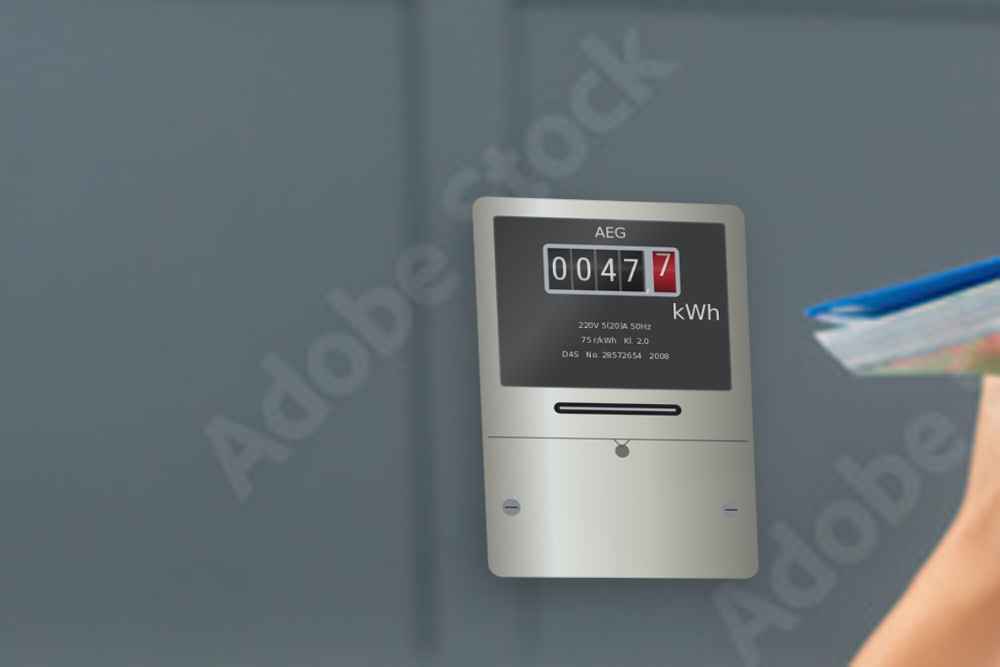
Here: 47.7kWh
